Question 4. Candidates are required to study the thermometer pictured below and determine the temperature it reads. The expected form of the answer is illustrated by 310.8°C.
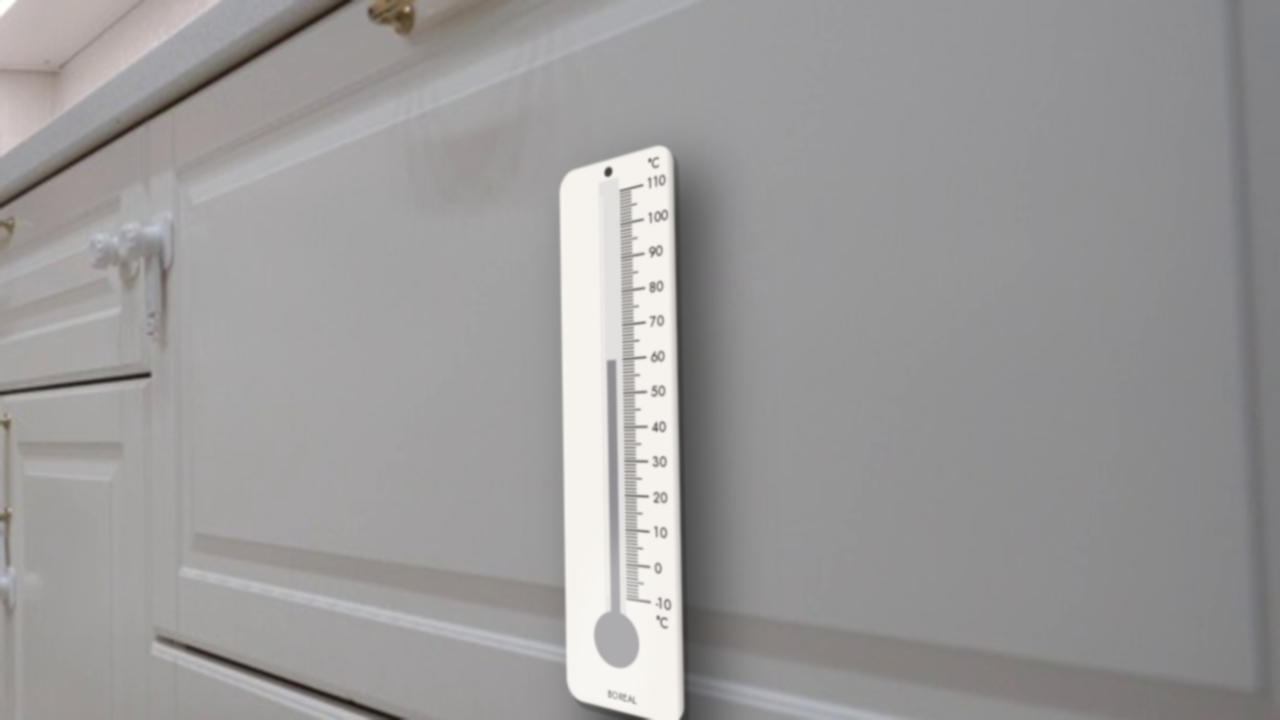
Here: 60°C
